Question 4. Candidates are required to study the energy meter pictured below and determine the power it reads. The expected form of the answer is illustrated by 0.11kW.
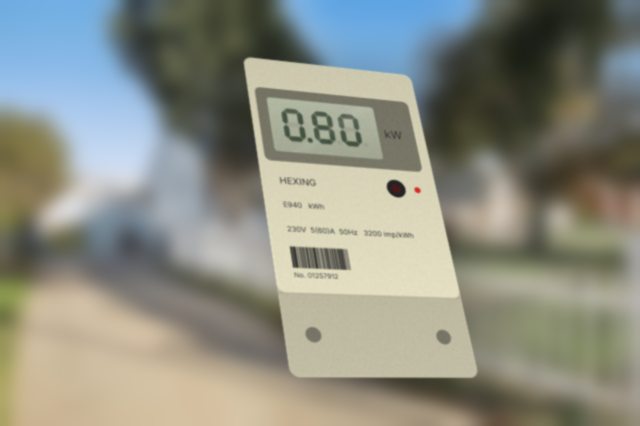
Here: 0.80kW
